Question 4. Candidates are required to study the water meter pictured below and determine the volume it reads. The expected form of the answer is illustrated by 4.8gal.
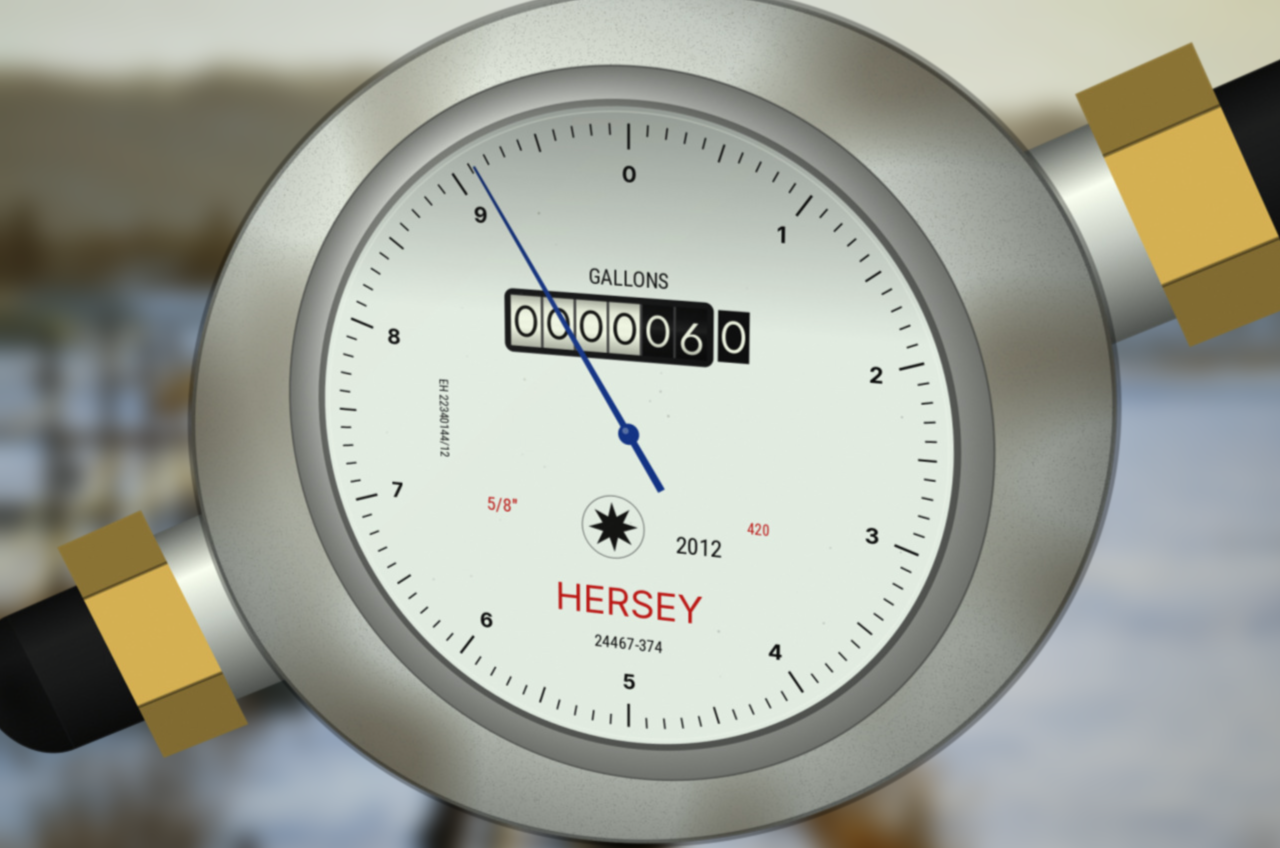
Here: 59.1gal
